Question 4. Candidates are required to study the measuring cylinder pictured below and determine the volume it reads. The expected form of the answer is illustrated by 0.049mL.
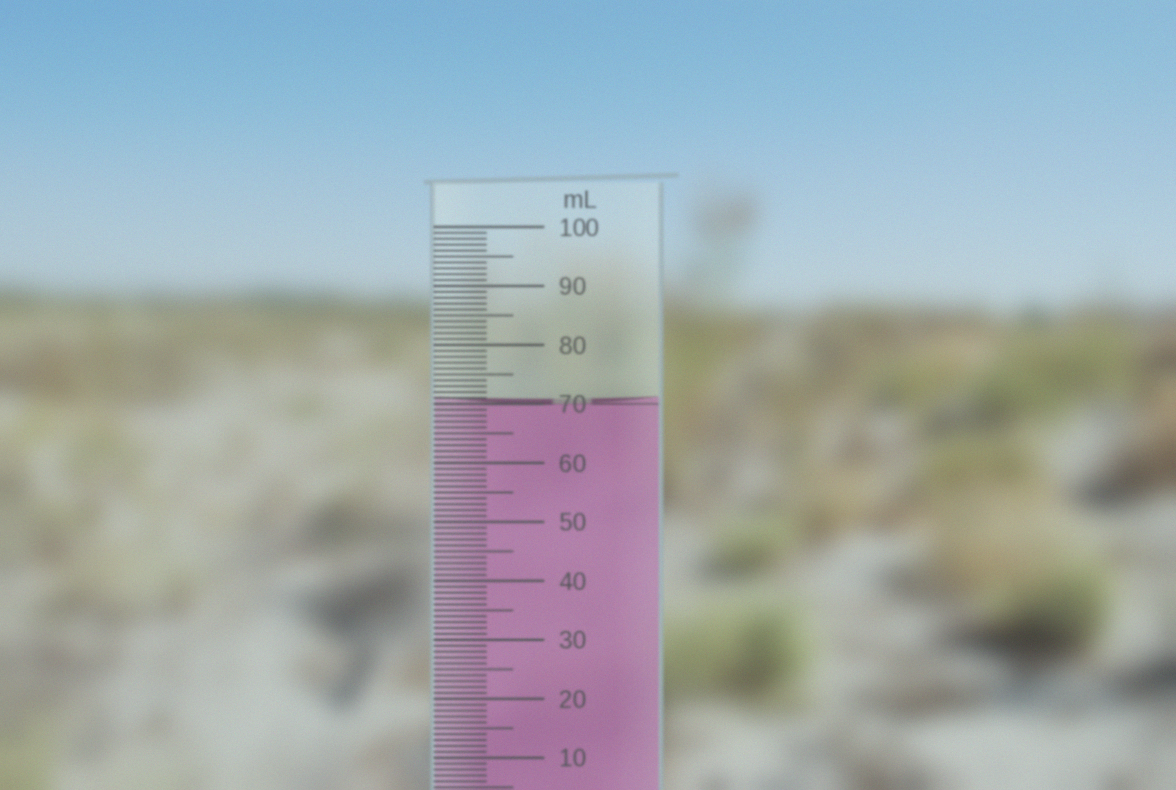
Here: 70mL
